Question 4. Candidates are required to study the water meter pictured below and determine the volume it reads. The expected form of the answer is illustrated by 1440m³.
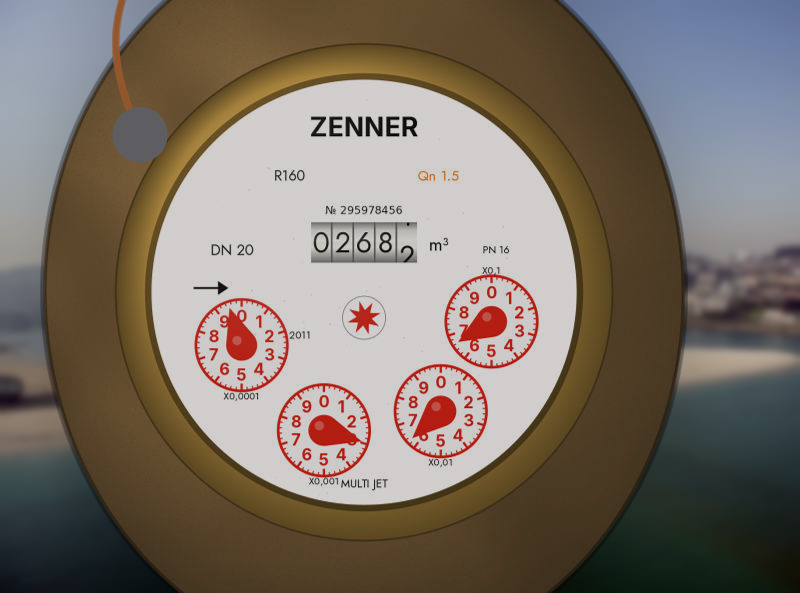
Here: 2681.6629m³
